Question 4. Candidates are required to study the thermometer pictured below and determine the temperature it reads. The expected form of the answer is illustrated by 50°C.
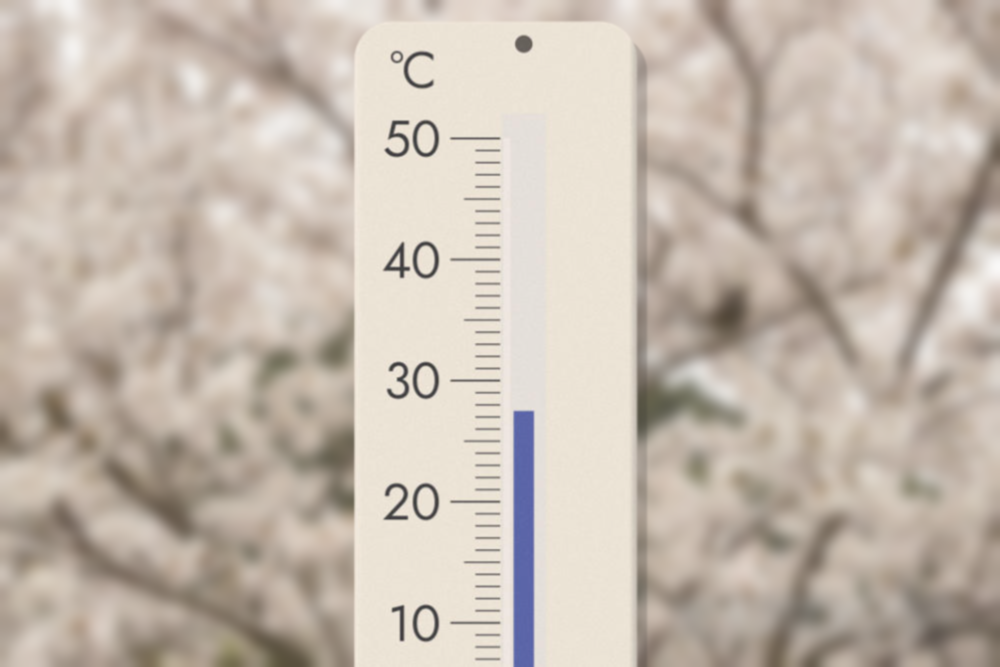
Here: 27.5°C
